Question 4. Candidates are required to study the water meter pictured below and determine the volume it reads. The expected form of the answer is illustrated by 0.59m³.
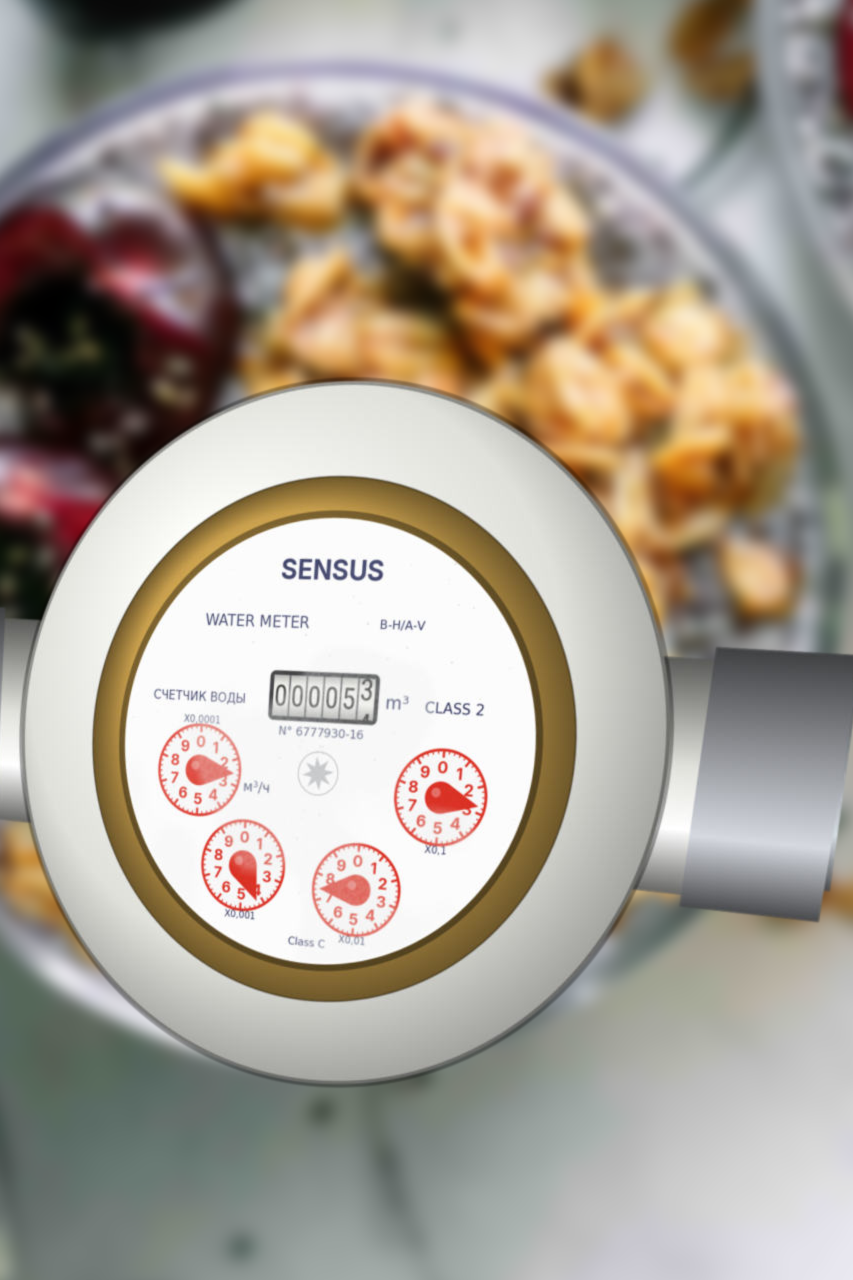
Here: 53.2742m³
